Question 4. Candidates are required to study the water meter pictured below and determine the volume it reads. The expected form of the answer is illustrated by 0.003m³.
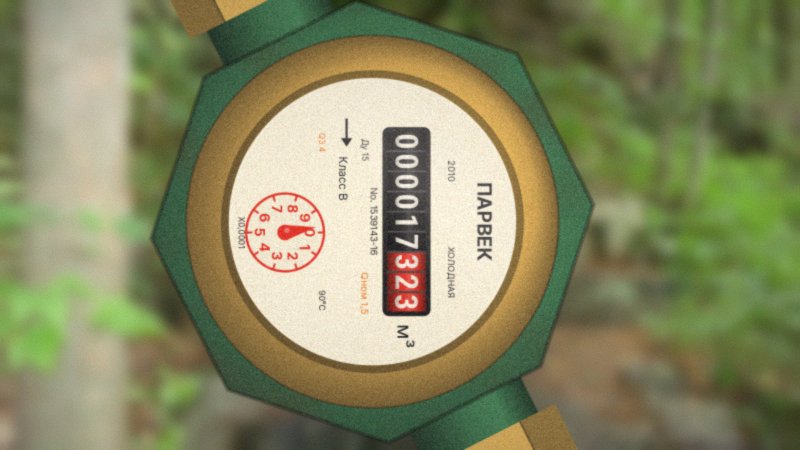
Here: 17.3229m³
